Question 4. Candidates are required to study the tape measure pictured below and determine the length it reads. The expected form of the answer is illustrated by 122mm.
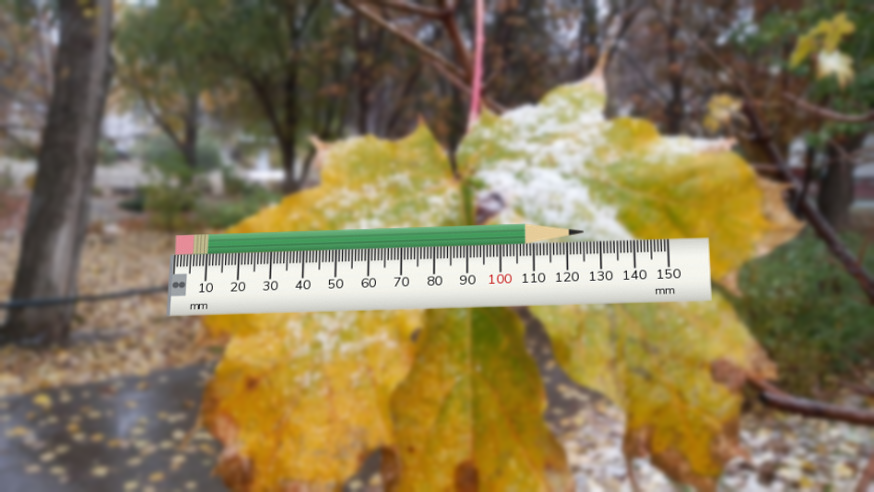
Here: 125mm
